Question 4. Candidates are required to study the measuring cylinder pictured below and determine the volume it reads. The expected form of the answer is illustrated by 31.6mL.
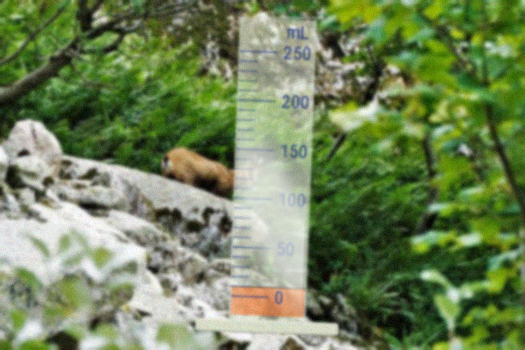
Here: 10mL
